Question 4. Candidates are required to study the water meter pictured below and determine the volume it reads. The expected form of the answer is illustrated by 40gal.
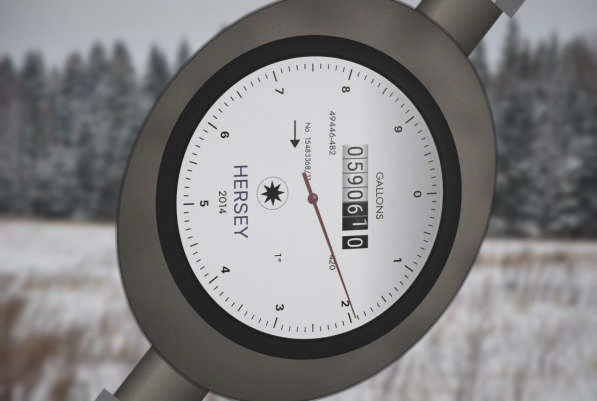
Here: 590611.9gal
